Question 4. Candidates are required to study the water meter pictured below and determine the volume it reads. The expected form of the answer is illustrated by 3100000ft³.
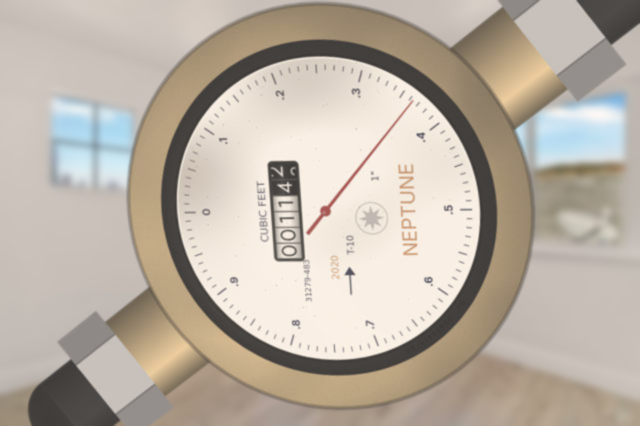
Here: 1142.36ft³
